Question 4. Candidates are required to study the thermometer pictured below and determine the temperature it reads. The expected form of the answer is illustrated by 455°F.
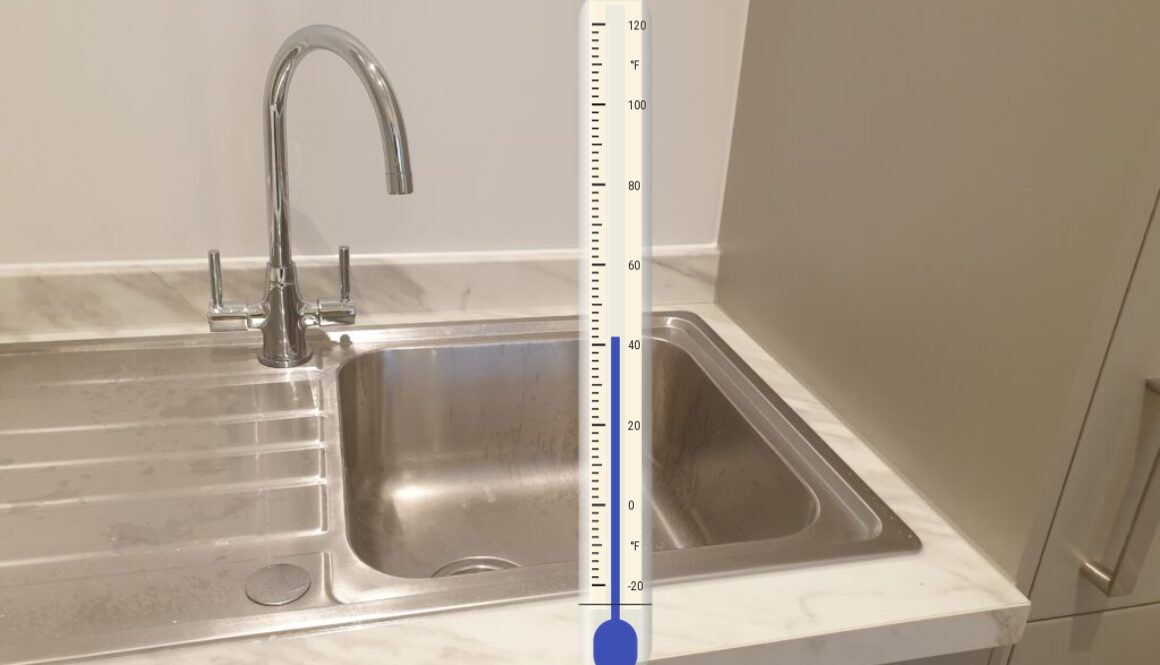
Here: 42°F
